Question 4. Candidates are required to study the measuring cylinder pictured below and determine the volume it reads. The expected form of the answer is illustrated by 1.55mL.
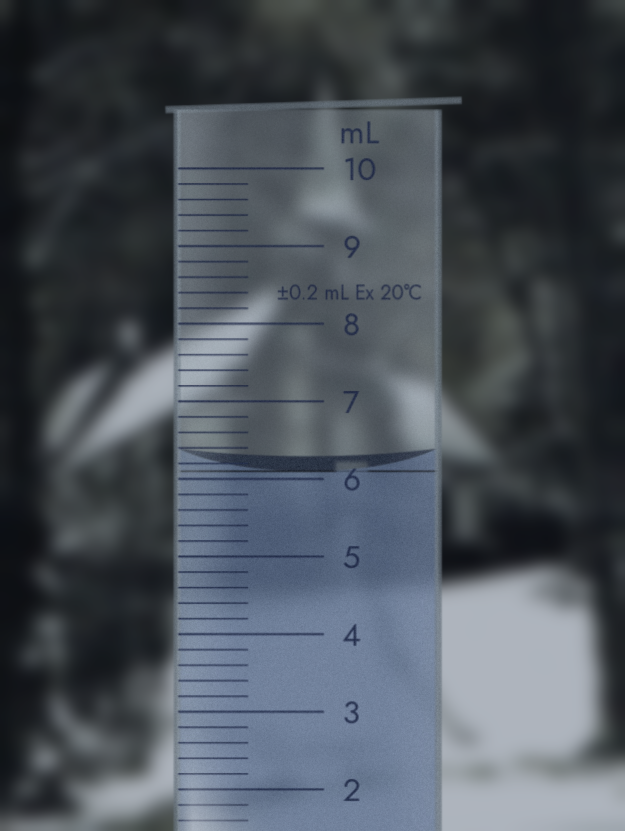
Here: 6.1mL
